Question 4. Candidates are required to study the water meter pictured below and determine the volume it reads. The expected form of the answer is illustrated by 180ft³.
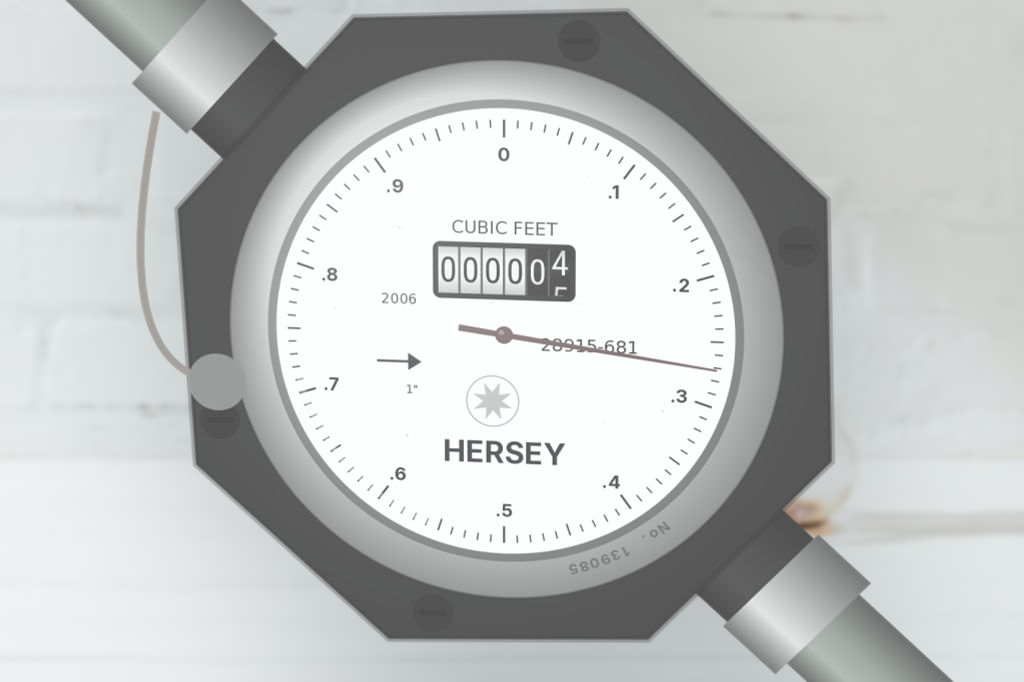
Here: 4.27ft³
